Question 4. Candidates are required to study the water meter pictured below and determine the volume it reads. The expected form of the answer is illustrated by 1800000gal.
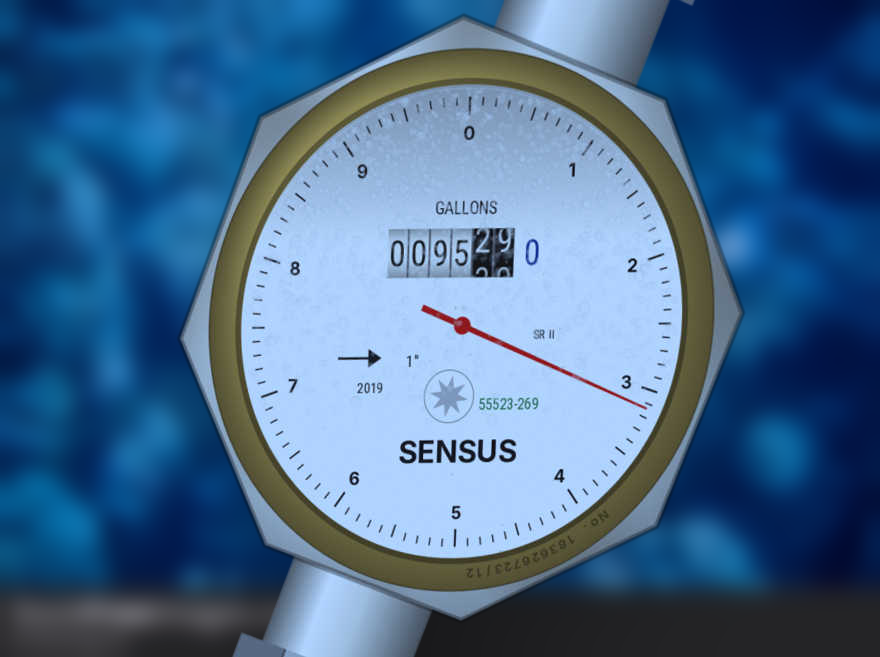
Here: 95293.1gal
